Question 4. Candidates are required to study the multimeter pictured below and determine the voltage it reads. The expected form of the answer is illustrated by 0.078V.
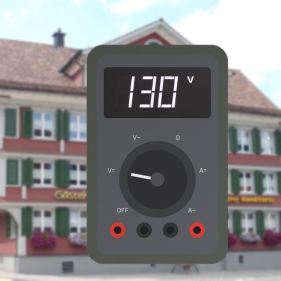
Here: 130V
